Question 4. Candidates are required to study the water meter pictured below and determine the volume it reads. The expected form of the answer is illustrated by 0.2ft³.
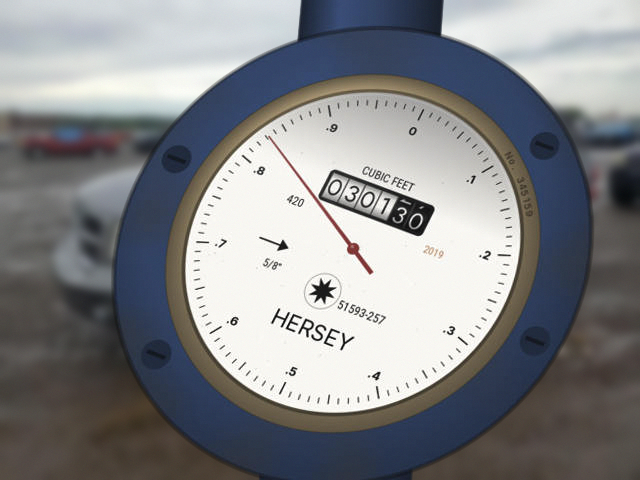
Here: 30129.83ft³
